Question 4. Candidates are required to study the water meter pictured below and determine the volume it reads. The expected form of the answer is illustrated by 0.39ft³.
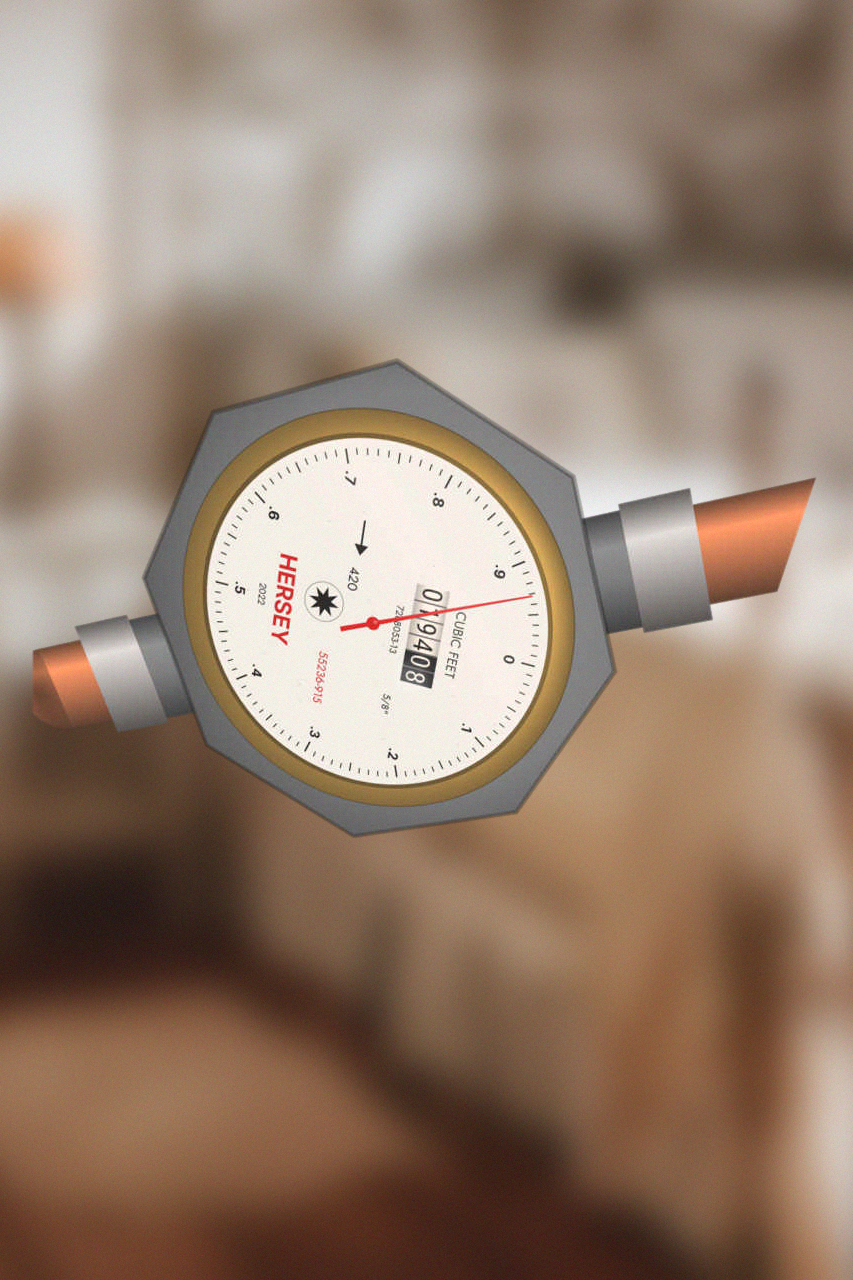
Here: 19407.93ft³
